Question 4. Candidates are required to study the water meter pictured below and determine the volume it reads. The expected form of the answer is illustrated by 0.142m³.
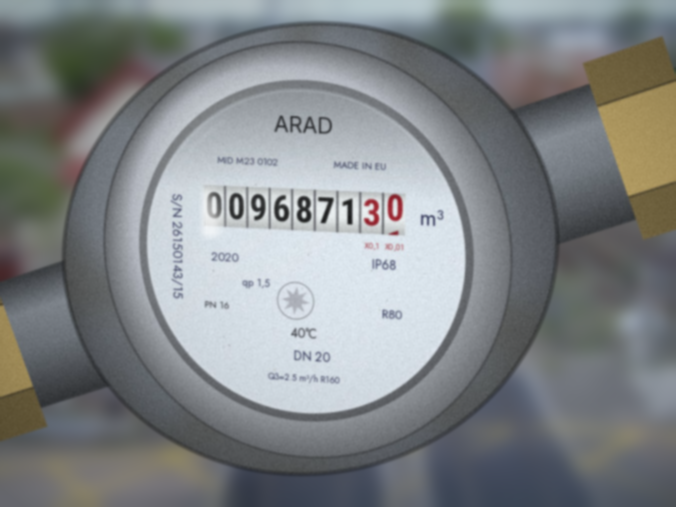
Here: 96871.30m³
